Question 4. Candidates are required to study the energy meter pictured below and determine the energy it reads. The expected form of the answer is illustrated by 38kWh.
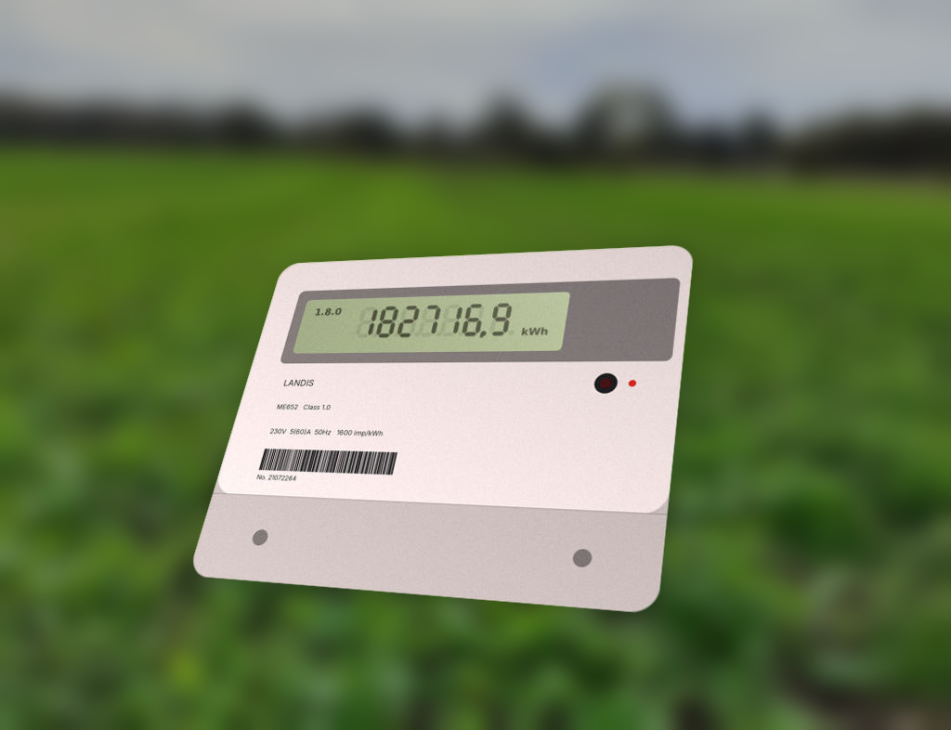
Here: 182716.9kWh
